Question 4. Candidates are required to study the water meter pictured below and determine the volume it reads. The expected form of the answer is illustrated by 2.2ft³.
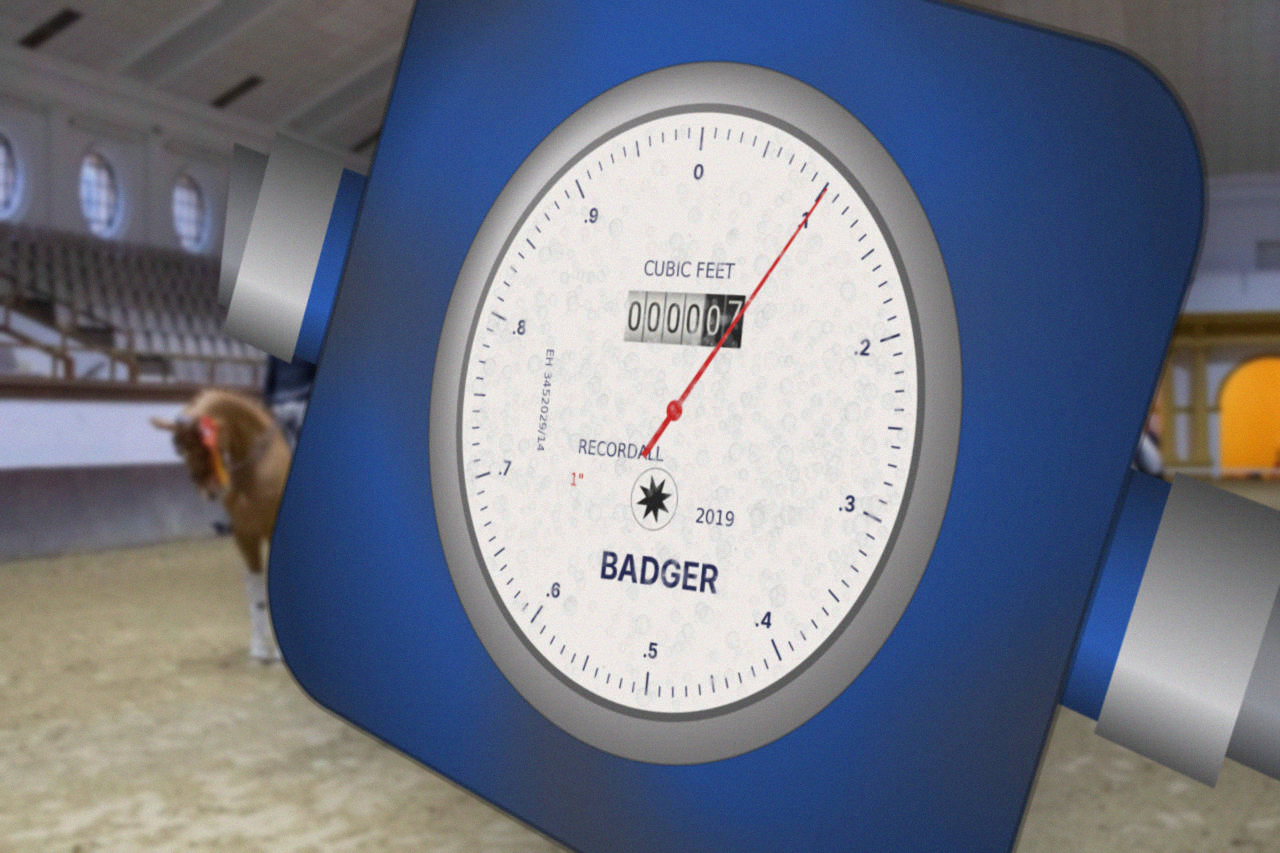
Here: 7.10ft³
